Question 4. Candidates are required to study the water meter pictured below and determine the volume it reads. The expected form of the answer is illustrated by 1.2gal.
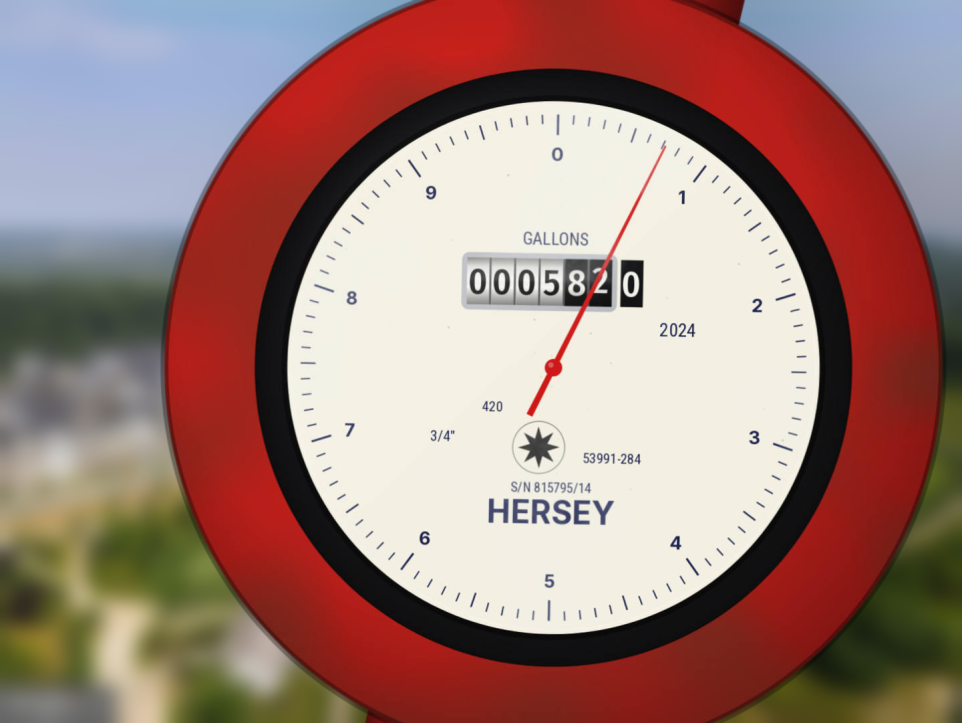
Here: 5820.7gal
